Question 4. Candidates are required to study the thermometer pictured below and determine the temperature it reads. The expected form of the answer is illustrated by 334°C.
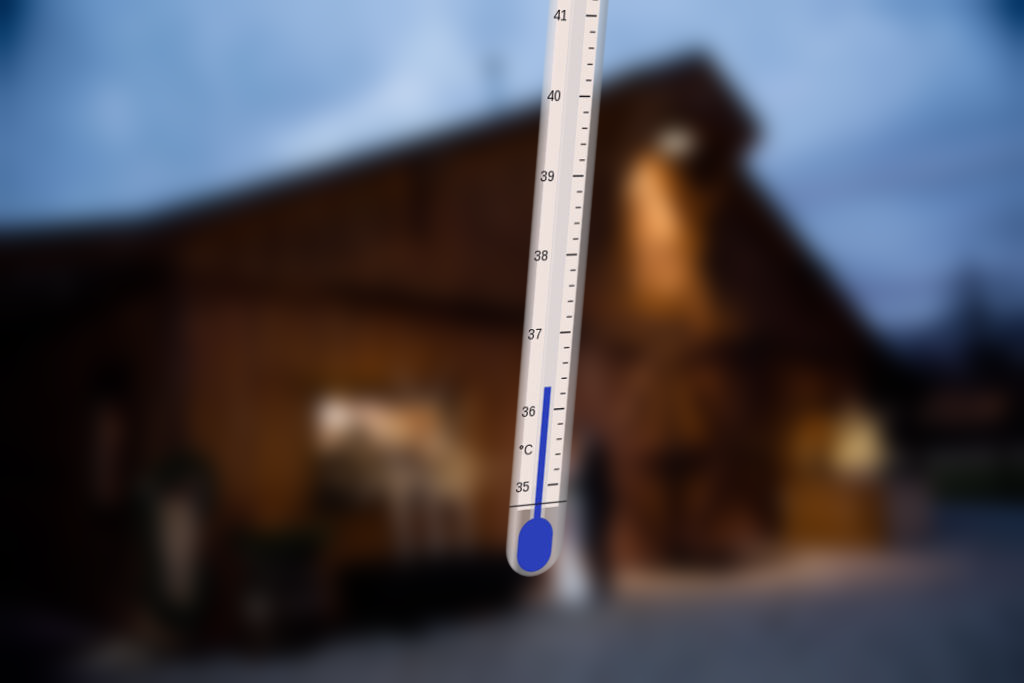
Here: 36.3°C
